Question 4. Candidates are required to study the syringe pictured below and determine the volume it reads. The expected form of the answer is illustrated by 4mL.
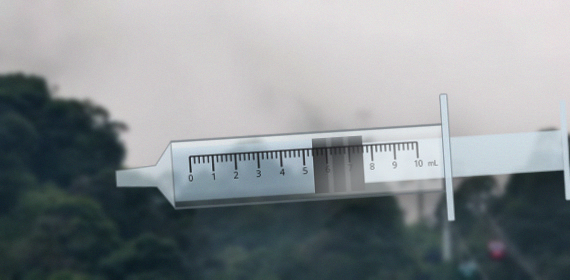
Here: 5.4mL
